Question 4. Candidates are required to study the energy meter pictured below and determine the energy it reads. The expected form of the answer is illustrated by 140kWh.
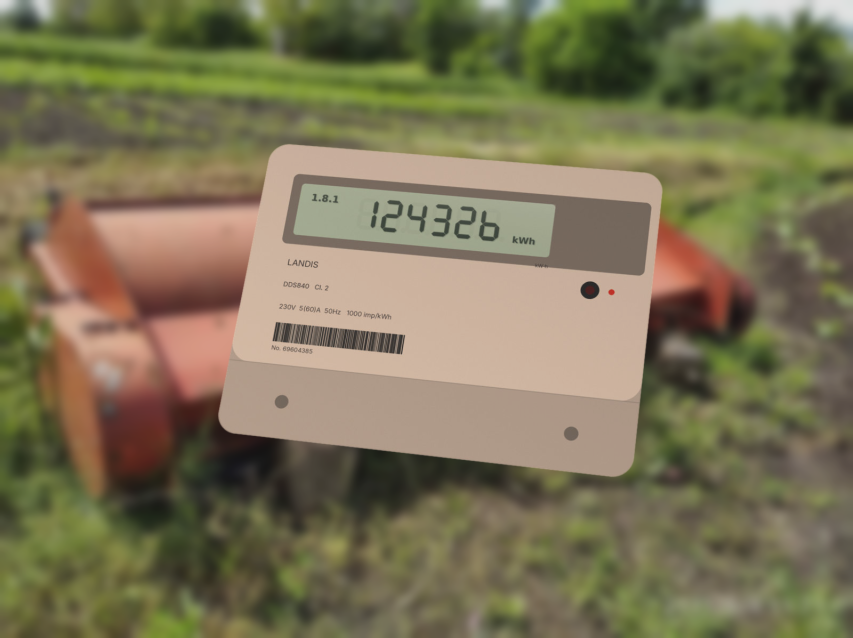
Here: 124326kWh
